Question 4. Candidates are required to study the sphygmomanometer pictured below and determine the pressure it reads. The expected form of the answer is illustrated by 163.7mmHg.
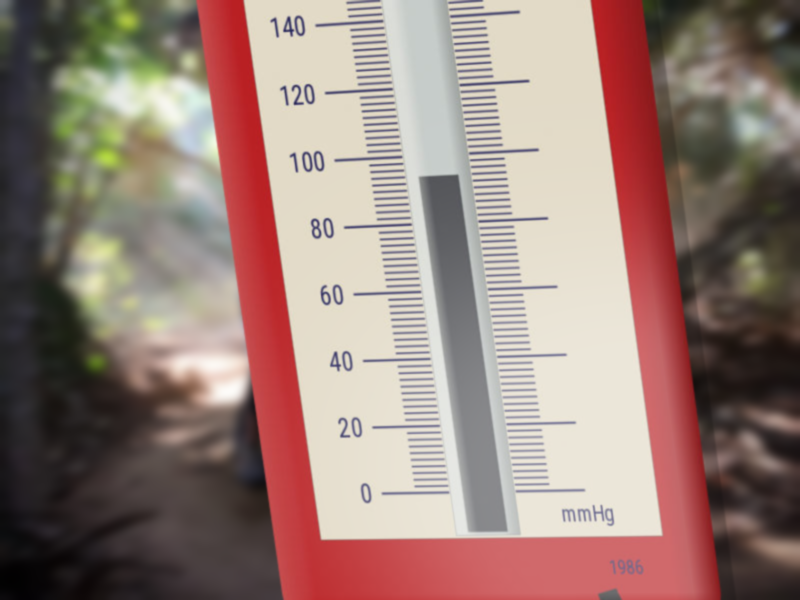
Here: 94mmHg
